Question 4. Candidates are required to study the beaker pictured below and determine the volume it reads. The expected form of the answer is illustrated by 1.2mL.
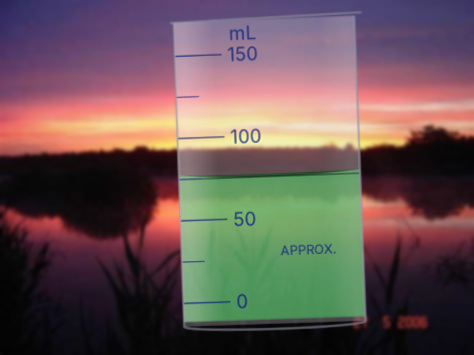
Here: 75mL
